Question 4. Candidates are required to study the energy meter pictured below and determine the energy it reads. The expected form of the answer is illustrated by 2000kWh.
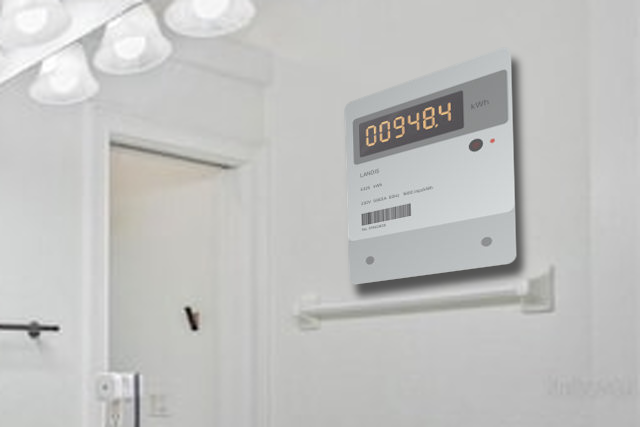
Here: 948.4kWh
